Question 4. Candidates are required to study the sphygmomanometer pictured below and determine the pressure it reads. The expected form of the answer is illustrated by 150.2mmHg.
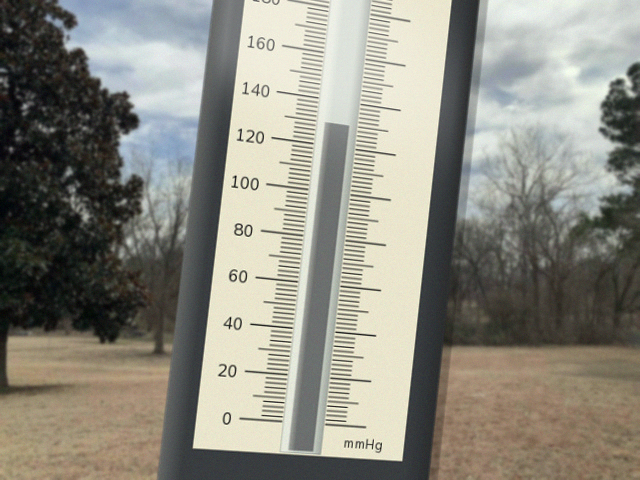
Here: 130mmHg
